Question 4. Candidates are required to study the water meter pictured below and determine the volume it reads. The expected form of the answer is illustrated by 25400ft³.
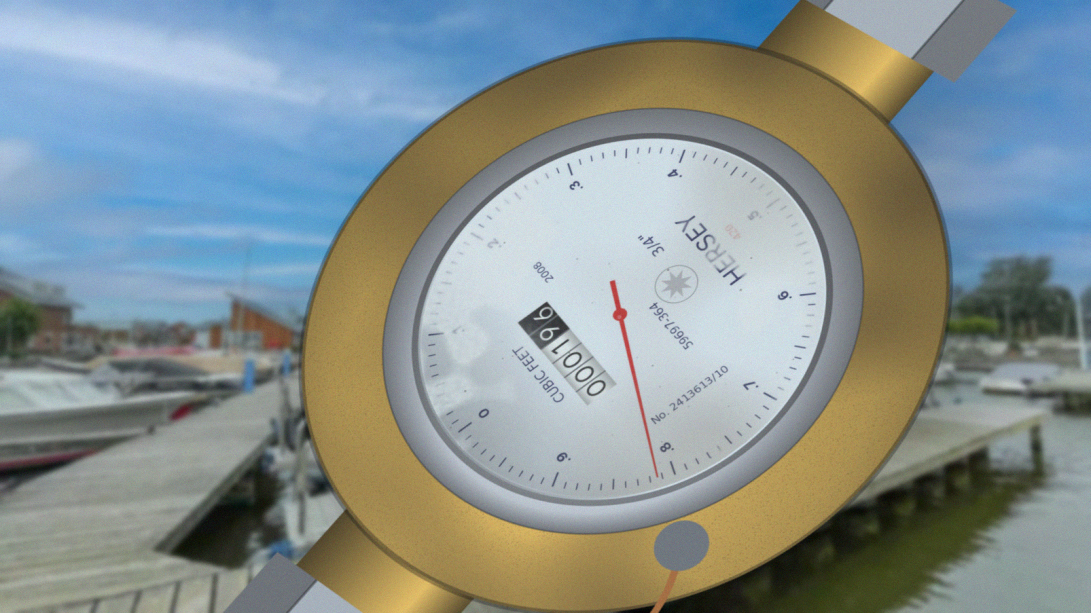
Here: 195.81ft³
